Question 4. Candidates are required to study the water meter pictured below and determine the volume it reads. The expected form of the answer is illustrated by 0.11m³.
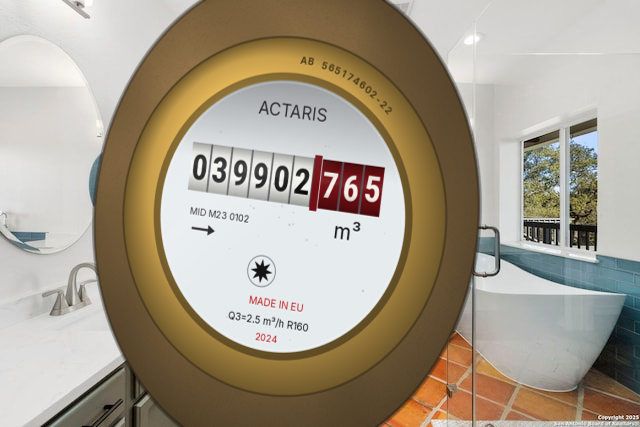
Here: 39902.765m³
